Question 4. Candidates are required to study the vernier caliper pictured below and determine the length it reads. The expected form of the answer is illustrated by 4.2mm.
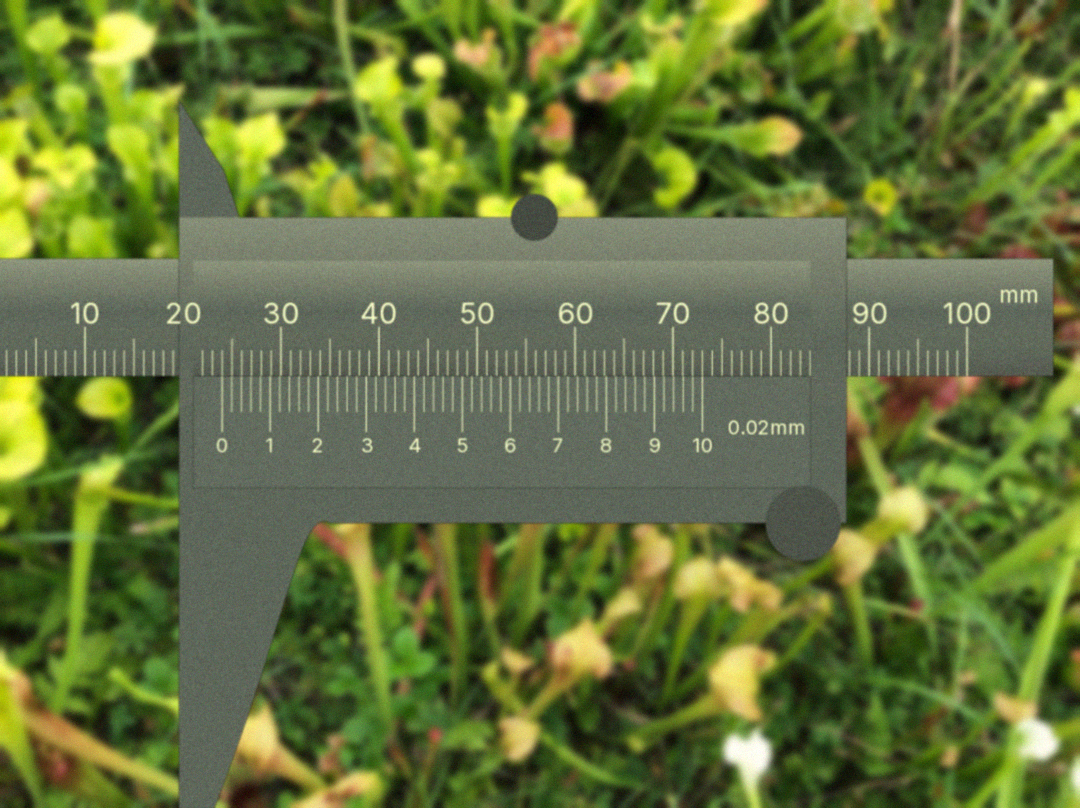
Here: 24.0mm
